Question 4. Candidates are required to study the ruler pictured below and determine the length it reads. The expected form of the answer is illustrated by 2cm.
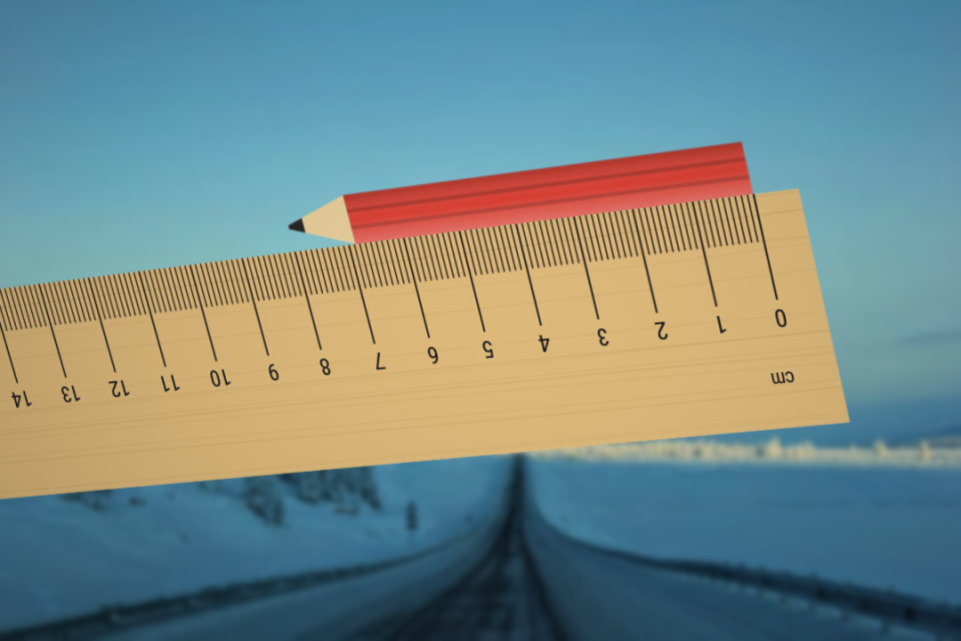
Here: 8cm
